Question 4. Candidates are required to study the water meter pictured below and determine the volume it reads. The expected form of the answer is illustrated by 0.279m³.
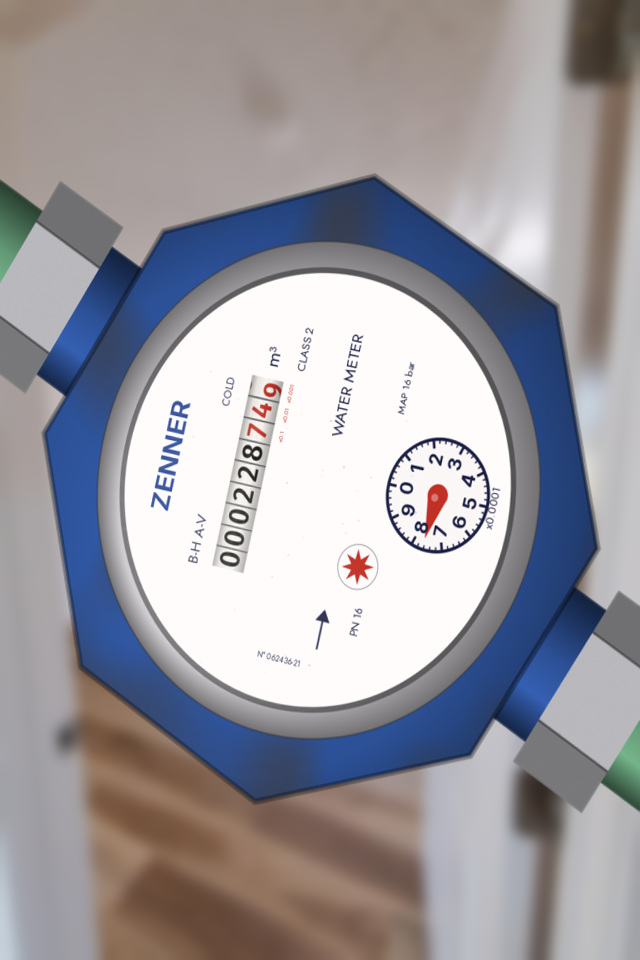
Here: 228.7487m³
